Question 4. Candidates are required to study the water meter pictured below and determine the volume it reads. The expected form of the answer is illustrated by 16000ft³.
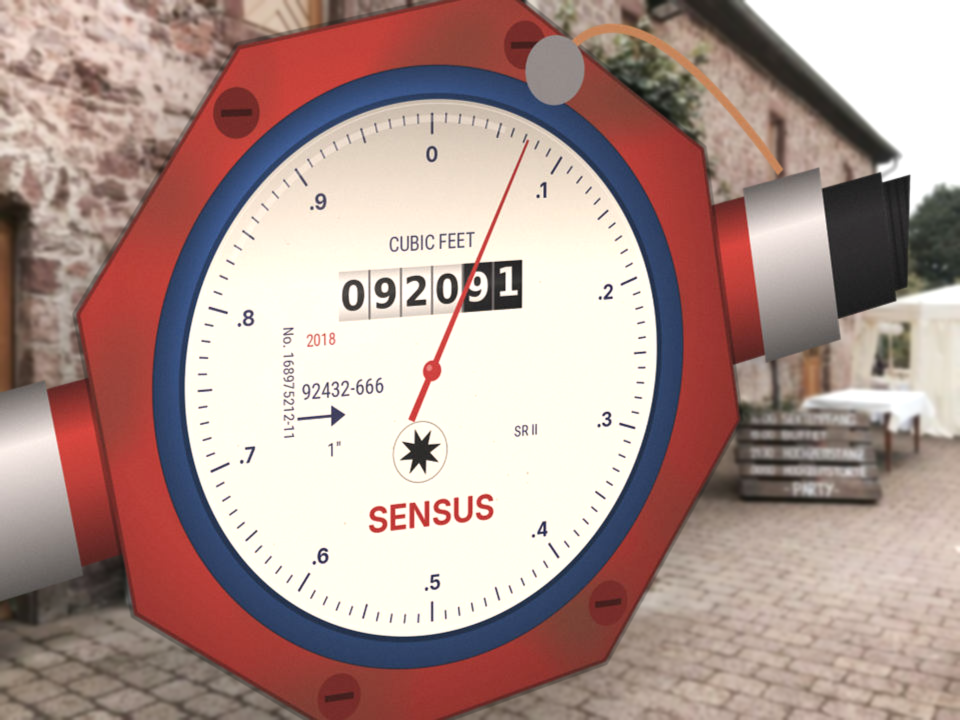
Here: 92091.07ft³
